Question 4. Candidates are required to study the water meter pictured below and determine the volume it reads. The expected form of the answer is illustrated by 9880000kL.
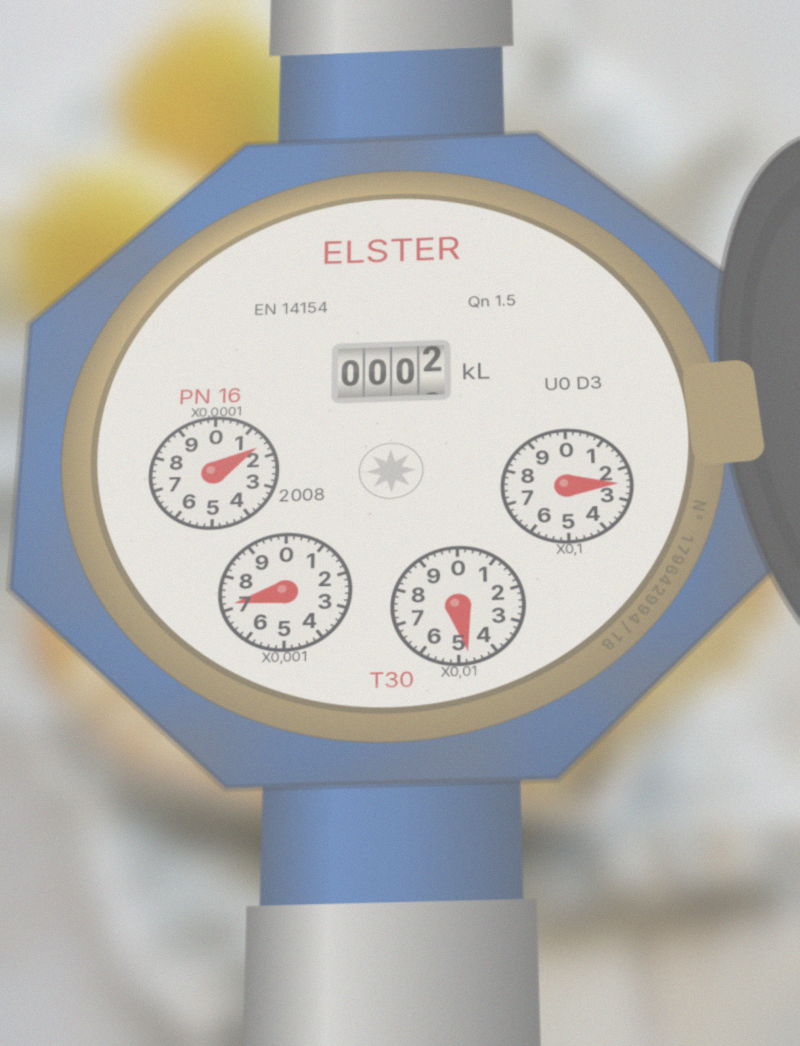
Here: 2.2471kL
